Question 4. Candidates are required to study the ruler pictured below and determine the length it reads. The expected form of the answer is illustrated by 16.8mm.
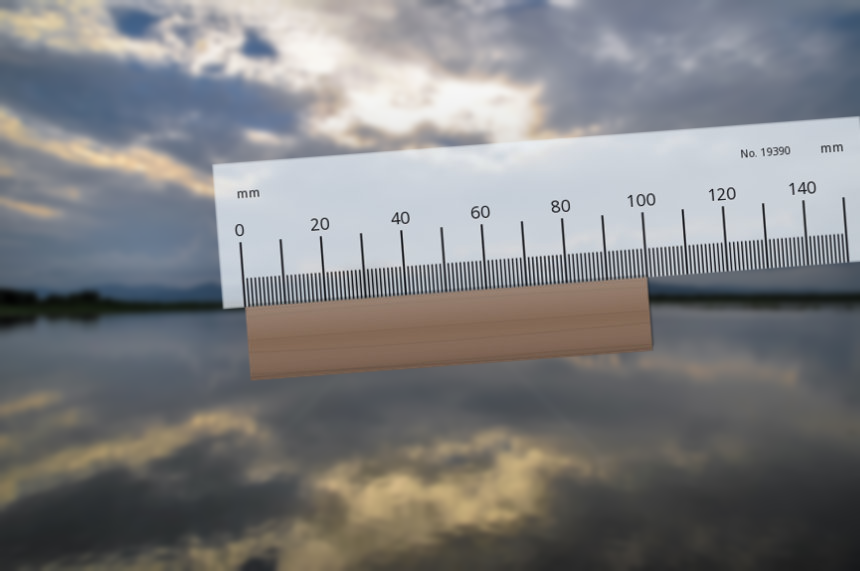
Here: 100mm
